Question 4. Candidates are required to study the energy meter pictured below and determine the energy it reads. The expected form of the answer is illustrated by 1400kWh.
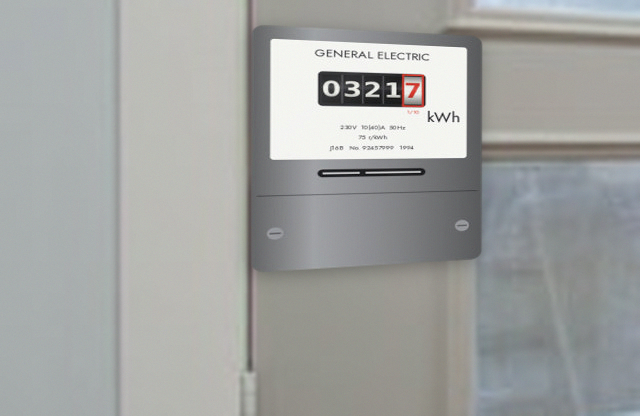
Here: 321.7kWh
